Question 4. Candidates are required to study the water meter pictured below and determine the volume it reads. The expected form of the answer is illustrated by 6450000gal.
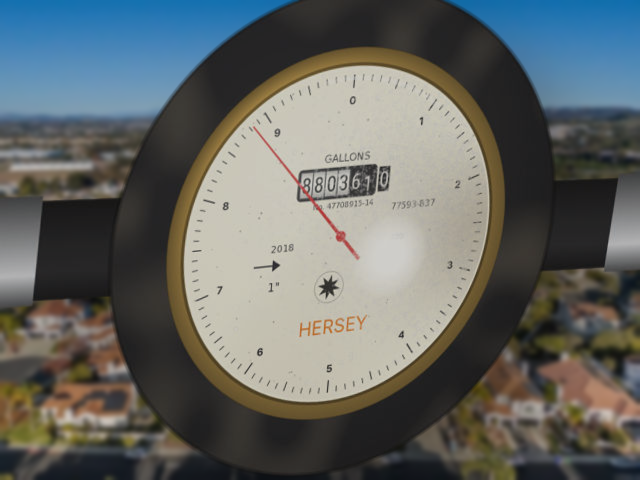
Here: 8803608.8gal
